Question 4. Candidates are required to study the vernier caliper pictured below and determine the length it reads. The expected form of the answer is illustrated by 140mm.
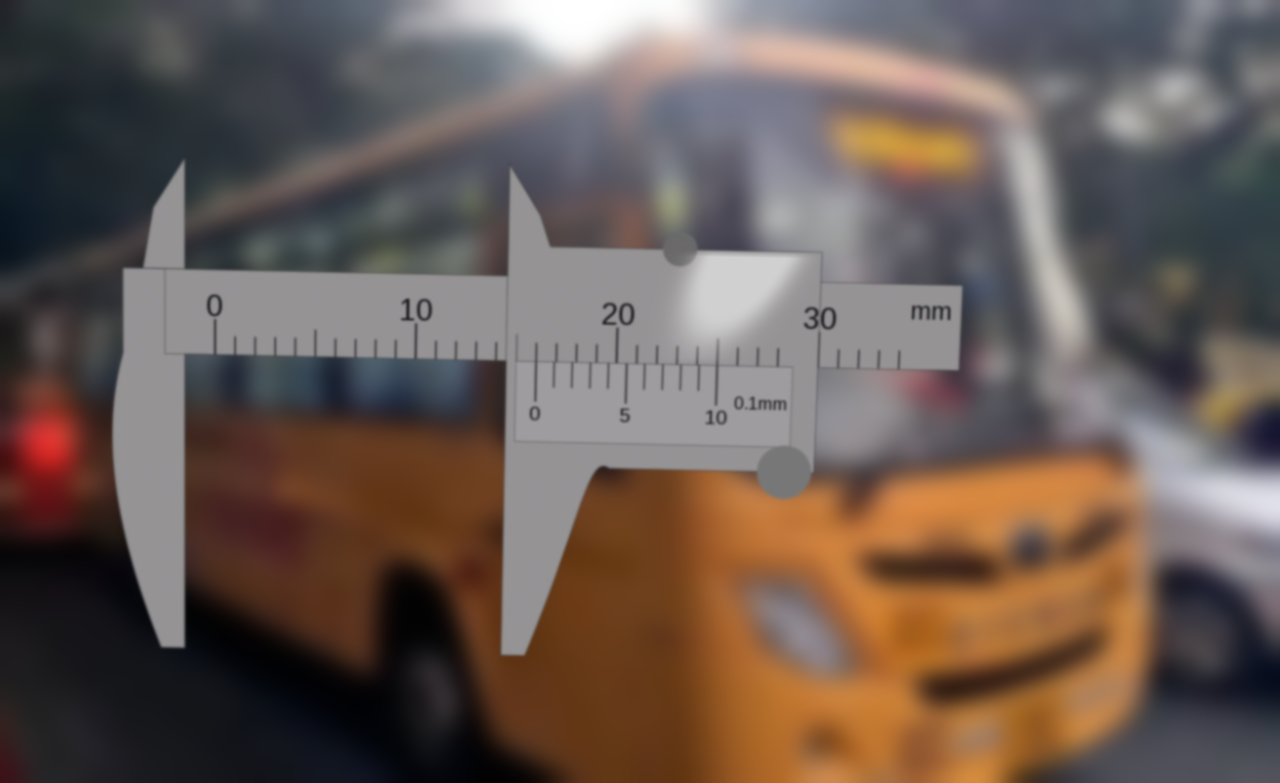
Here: 16.0mm
